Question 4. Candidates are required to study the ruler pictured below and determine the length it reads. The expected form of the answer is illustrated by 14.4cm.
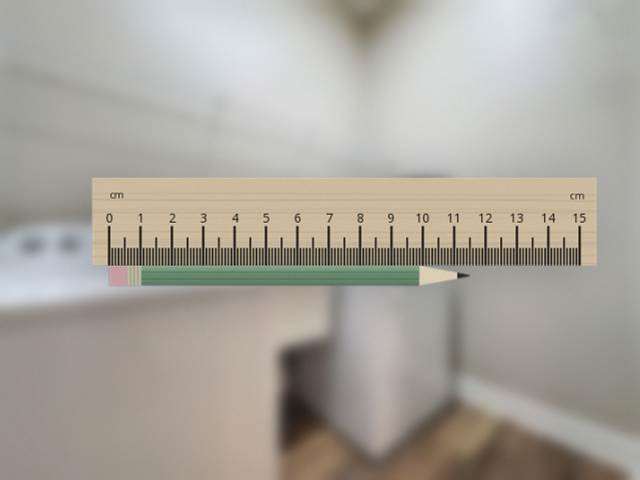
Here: 11.5cm
